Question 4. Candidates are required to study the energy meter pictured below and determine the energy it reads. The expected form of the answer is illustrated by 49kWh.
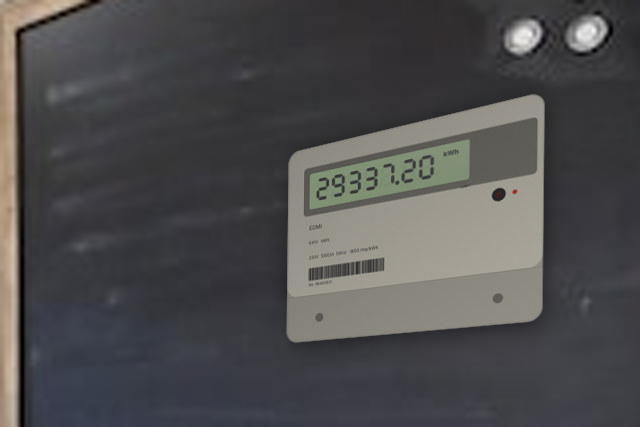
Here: 29337.20kWh
